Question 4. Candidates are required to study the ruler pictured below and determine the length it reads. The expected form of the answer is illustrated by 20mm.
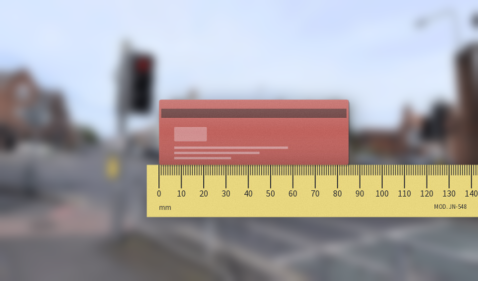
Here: 85mm
